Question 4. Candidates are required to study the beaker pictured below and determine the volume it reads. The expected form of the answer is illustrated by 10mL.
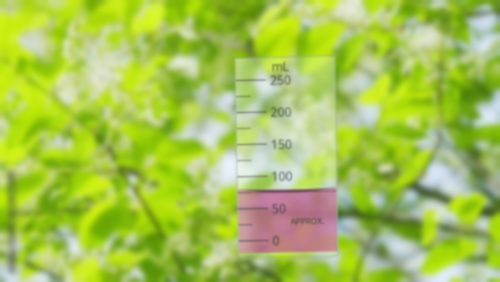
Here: 75mL
